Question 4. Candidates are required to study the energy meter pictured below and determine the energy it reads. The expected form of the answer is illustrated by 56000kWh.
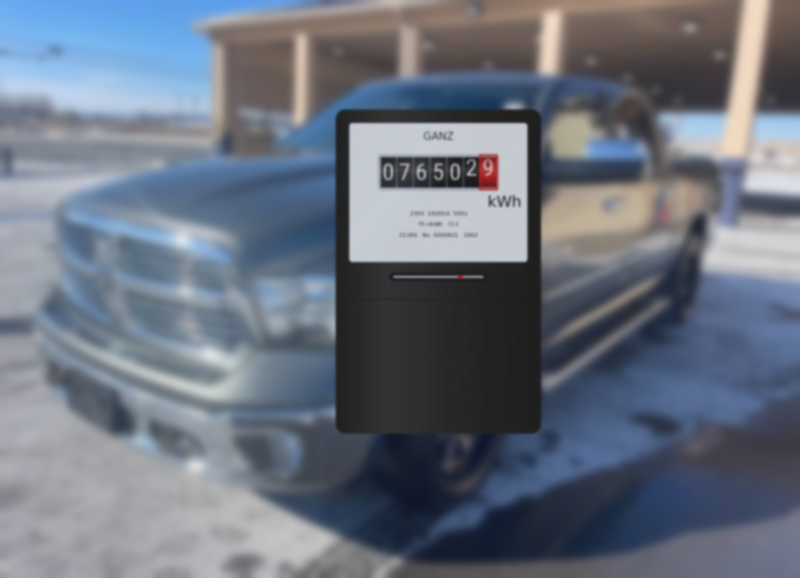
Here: 76502.9kWh
